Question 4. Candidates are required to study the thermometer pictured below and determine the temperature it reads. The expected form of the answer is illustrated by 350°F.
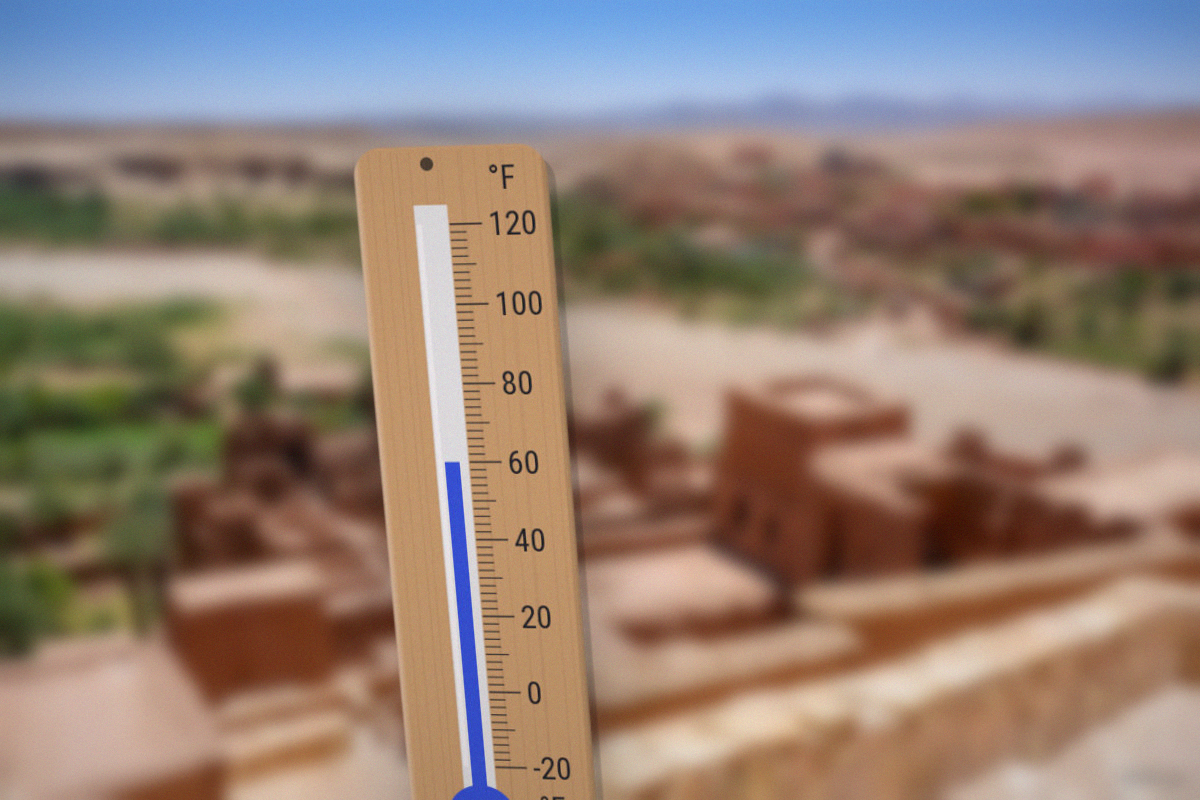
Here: 60°F
